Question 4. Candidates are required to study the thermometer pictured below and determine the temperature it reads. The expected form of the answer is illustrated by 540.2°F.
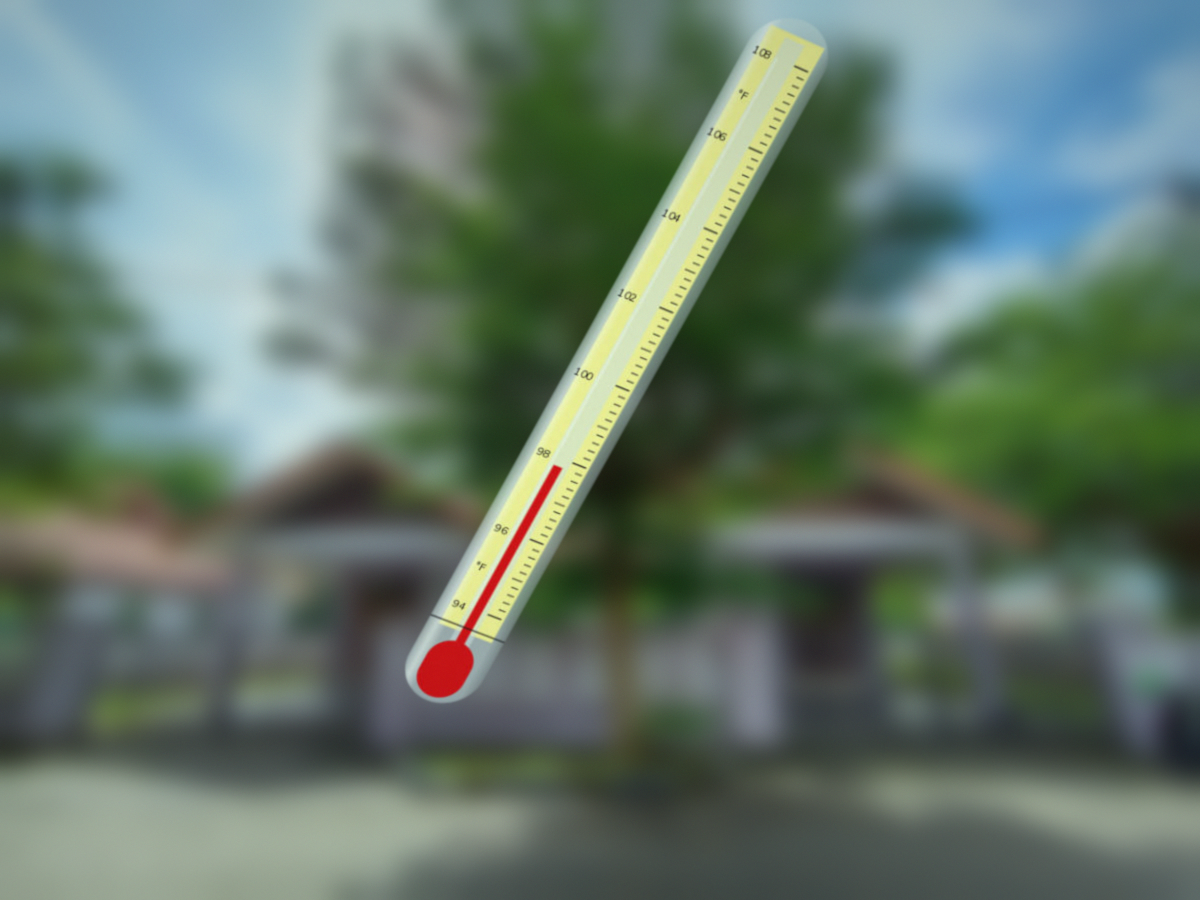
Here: 97.8°F
